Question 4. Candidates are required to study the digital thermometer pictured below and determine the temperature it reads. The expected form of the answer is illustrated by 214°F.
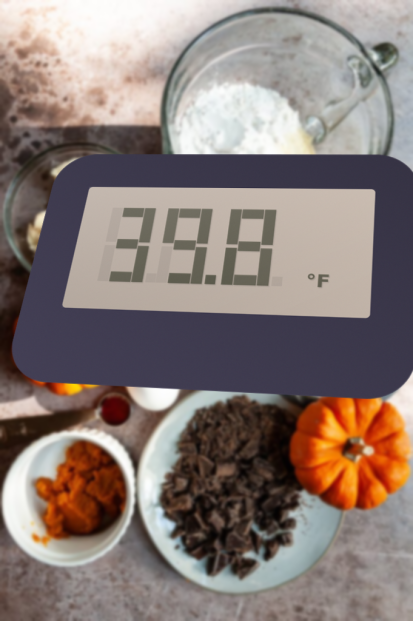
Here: 39.8°F
